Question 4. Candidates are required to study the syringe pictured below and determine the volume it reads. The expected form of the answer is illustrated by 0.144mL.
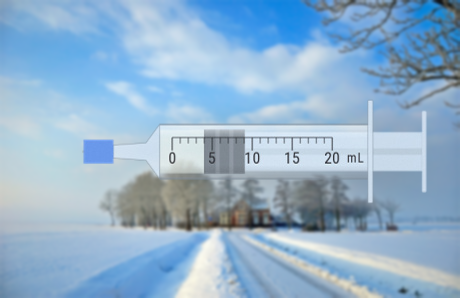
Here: 4mL
